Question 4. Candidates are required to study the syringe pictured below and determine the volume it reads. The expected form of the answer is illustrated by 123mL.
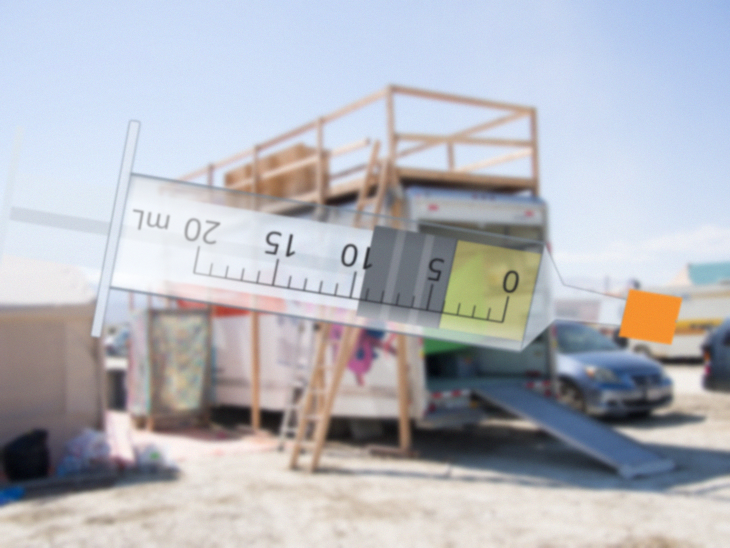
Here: 4mL
